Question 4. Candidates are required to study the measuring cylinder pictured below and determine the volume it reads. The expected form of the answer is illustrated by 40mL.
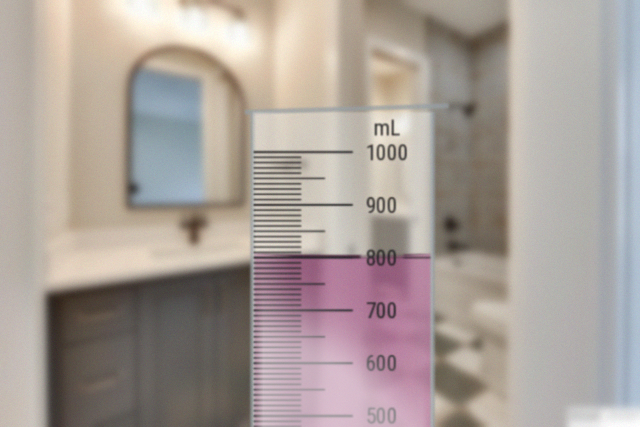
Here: 800mL
